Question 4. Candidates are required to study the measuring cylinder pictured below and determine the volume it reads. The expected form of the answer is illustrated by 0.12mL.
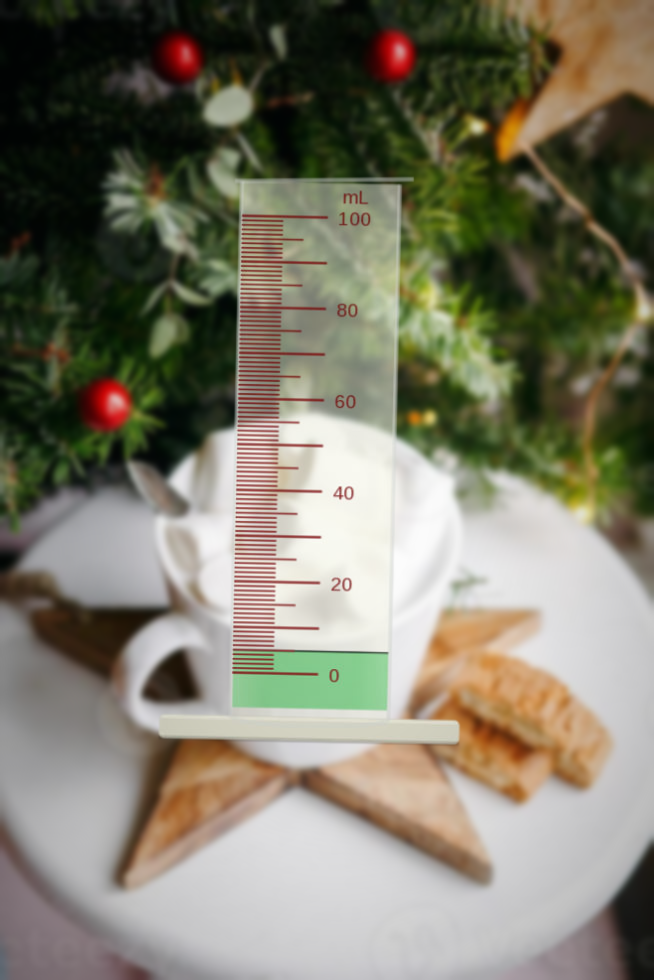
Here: 5mL
